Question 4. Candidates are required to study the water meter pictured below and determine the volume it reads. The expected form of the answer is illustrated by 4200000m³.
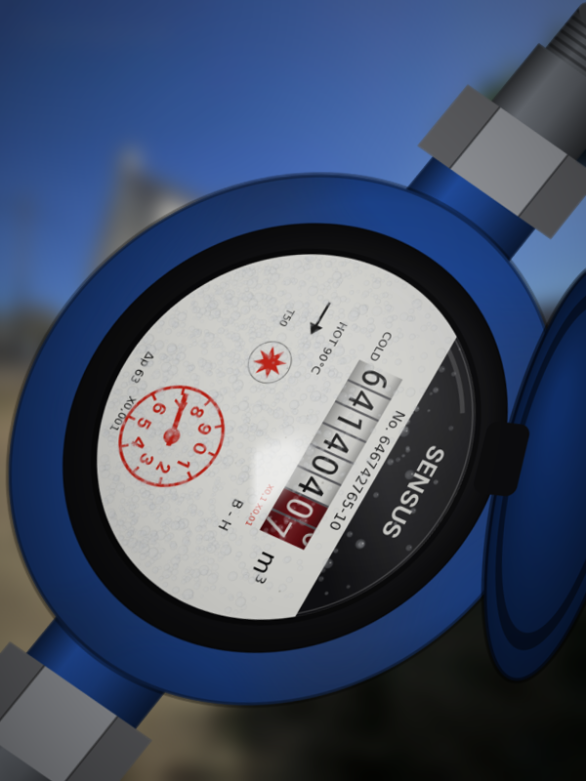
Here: 641404.067m³
